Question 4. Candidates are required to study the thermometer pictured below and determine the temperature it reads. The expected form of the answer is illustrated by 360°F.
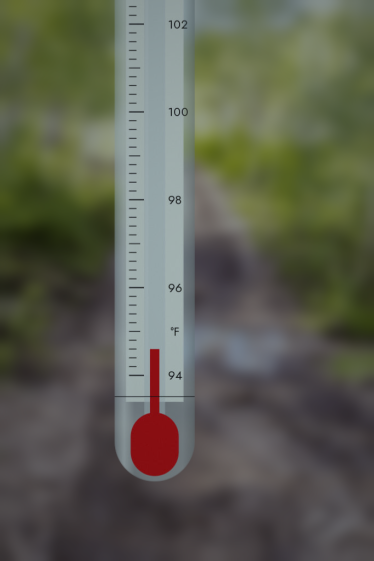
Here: 94.6°F
